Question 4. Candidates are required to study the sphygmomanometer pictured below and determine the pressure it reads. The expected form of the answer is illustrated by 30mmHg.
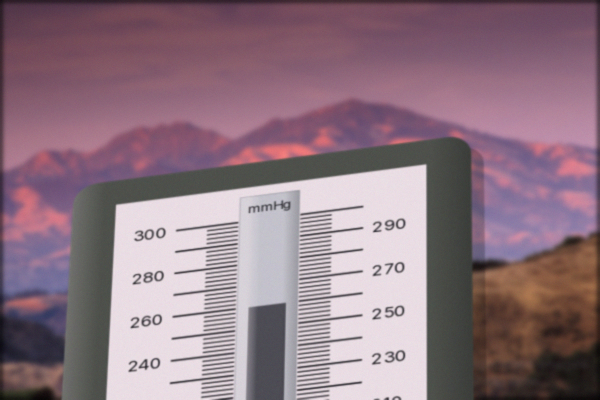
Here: 260mmHg
